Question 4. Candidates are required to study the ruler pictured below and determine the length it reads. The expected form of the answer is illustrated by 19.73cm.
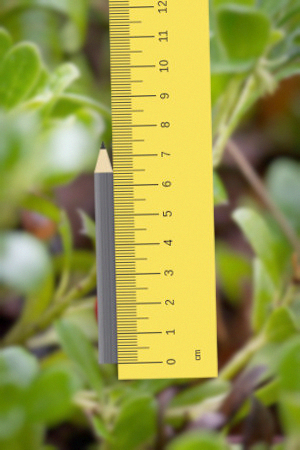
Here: 7.5cm
